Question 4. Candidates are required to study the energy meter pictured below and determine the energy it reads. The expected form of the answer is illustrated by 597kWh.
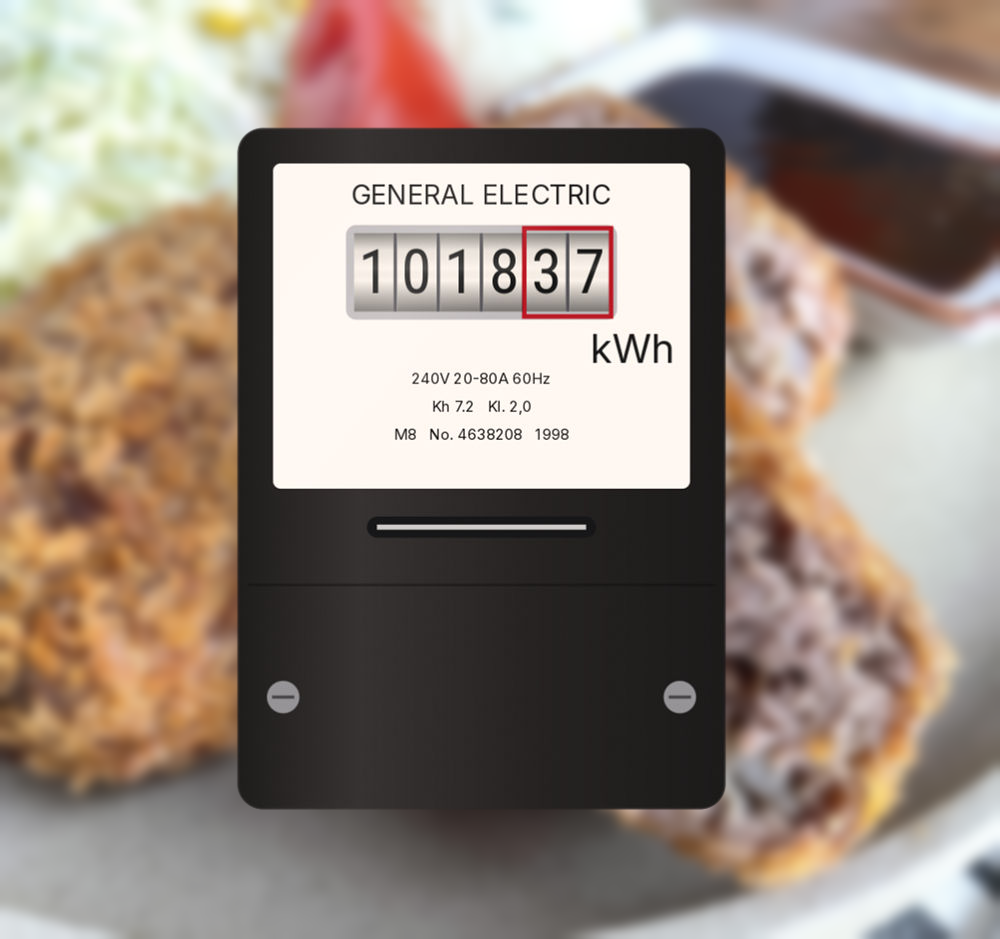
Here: 1018.37kWh
